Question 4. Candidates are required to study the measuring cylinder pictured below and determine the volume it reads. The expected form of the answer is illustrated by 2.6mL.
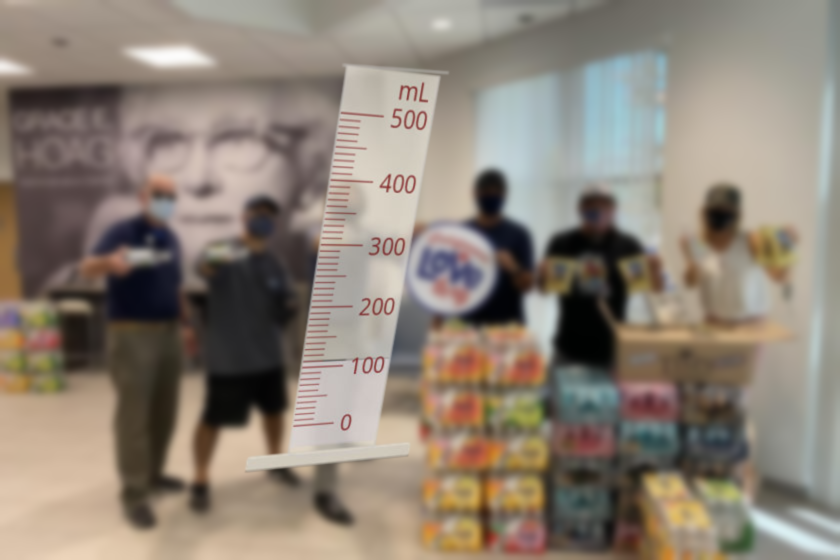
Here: 110mL
